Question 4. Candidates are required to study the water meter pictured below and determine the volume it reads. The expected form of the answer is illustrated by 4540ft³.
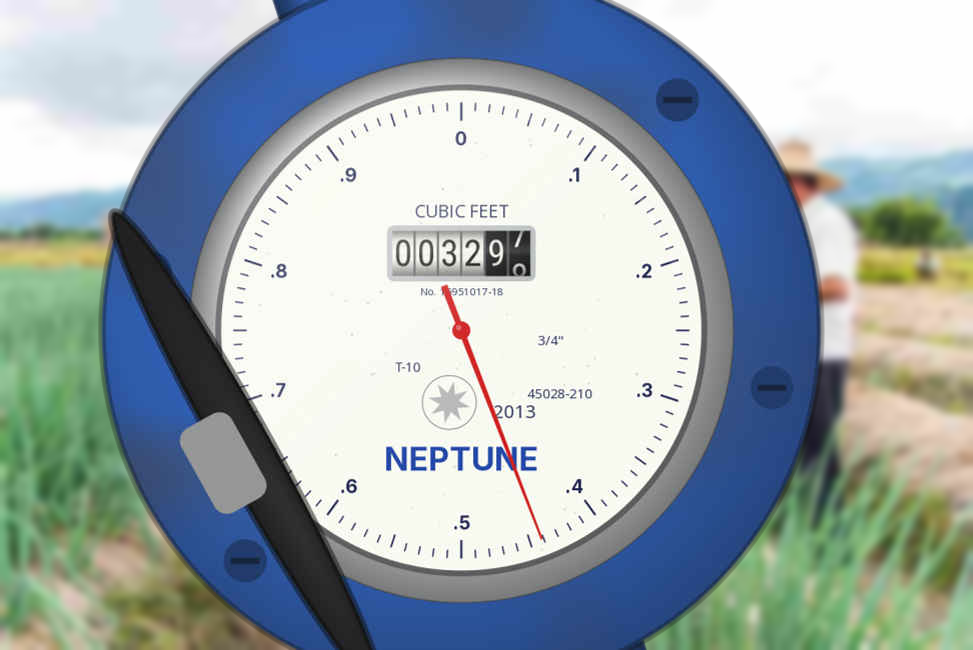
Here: 3297.44ft³
